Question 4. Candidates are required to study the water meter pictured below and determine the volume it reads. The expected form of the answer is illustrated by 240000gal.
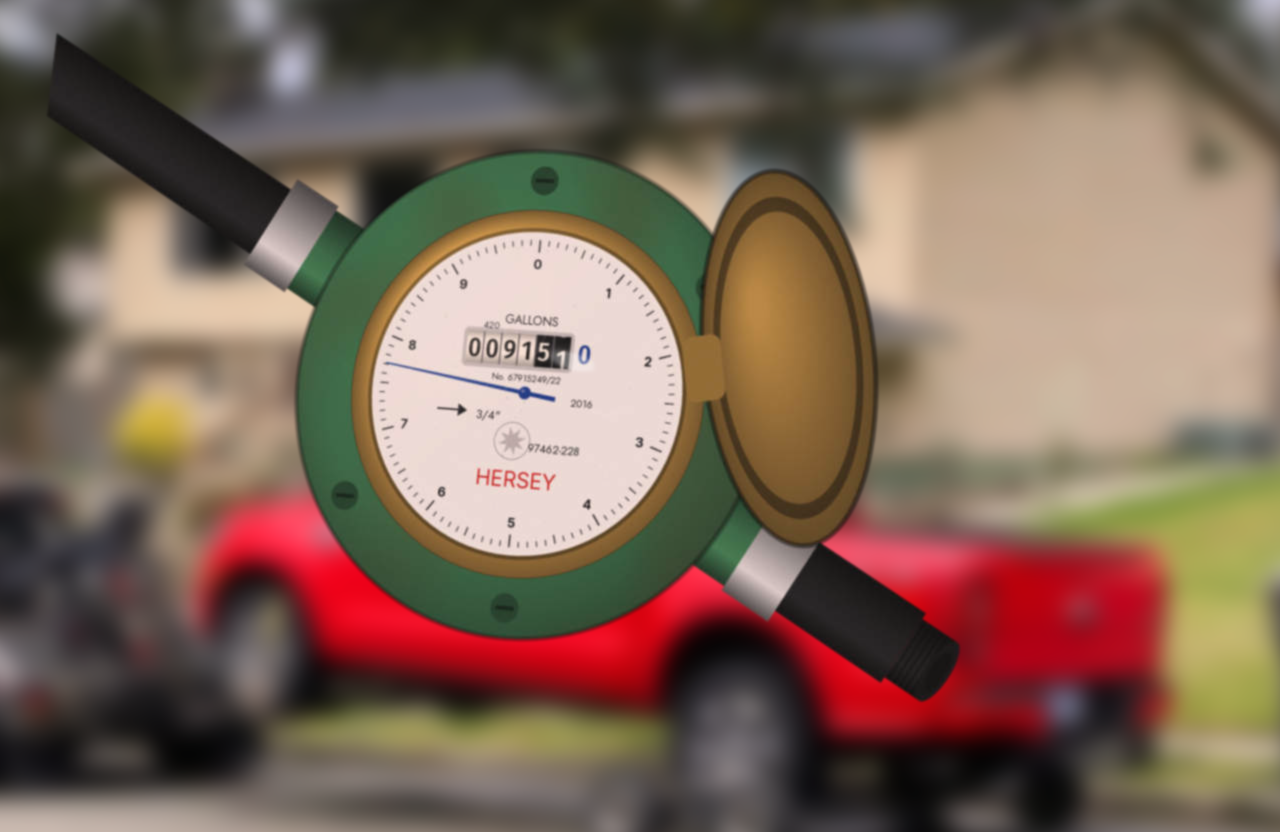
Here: 91507.7gal
